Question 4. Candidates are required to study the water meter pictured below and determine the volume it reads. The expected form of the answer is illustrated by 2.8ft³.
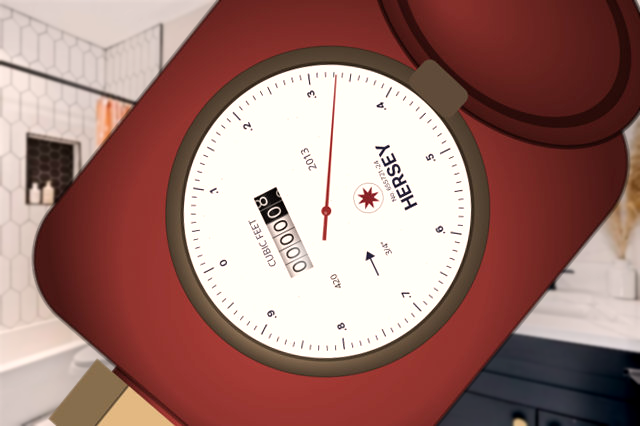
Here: 8.33ft³
